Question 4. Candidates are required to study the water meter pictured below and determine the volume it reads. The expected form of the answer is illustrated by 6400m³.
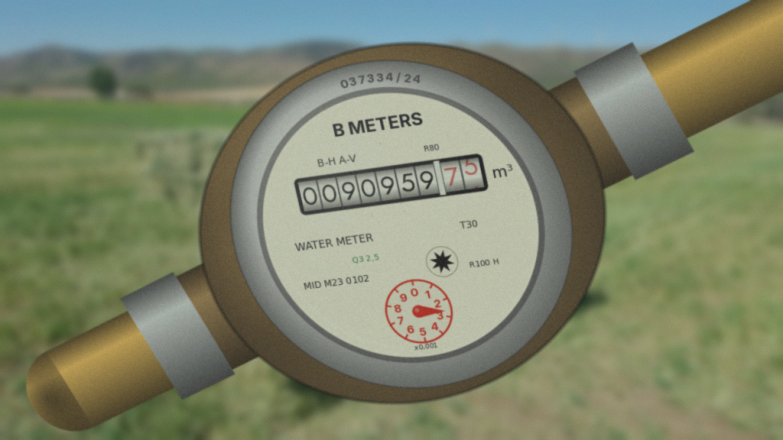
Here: 90959.752m³
